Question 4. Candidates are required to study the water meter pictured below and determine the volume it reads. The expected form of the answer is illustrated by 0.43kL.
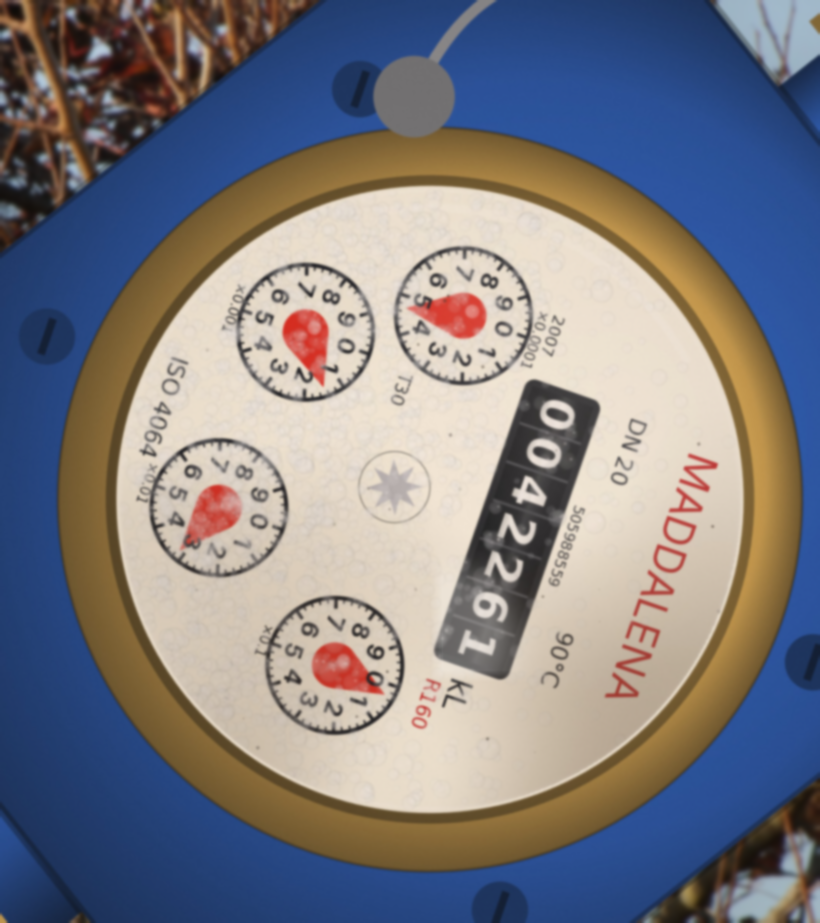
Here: 42261.0314kL
